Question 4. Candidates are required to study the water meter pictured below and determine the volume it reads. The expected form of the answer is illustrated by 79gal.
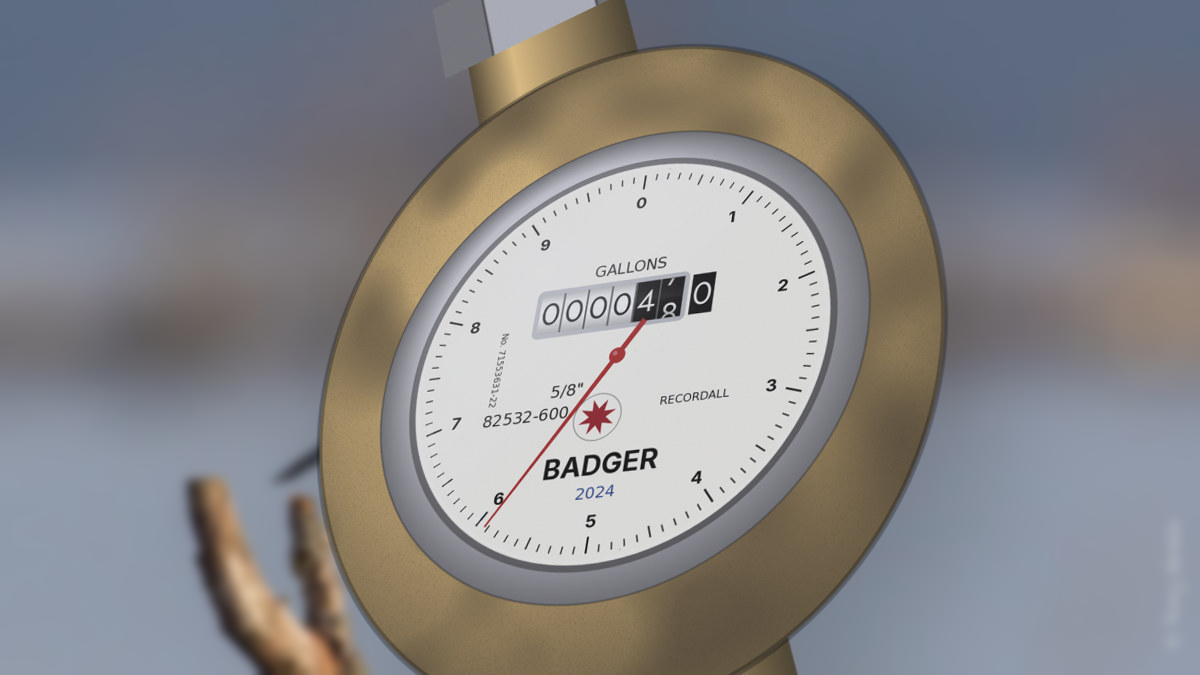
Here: 475.9gal
